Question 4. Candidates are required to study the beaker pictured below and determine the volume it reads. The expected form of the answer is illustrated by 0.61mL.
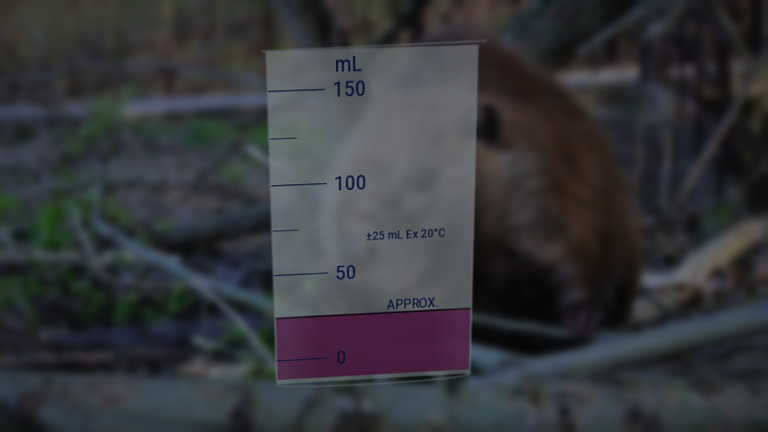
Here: 25mL
